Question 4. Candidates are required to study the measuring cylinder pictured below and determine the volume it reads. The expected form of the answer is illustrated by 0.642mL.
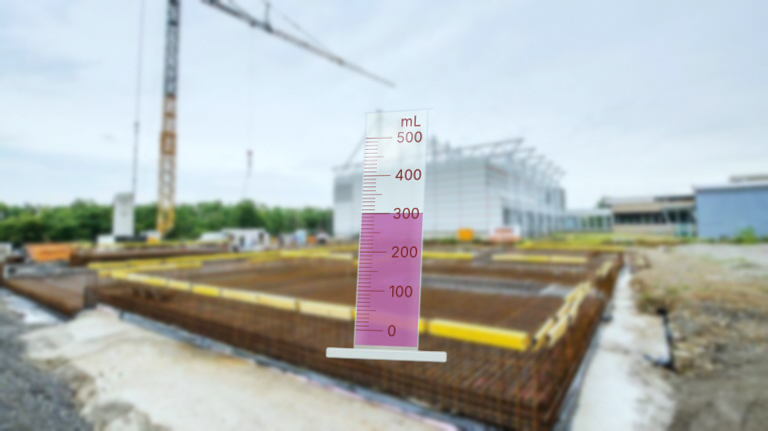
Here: 300mL
